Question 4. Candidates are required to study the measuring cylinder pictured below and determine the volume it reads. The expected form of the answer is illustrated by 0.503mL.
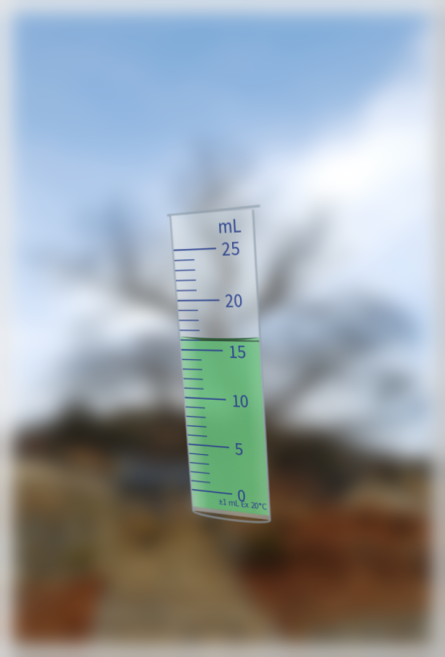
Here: 16mL
